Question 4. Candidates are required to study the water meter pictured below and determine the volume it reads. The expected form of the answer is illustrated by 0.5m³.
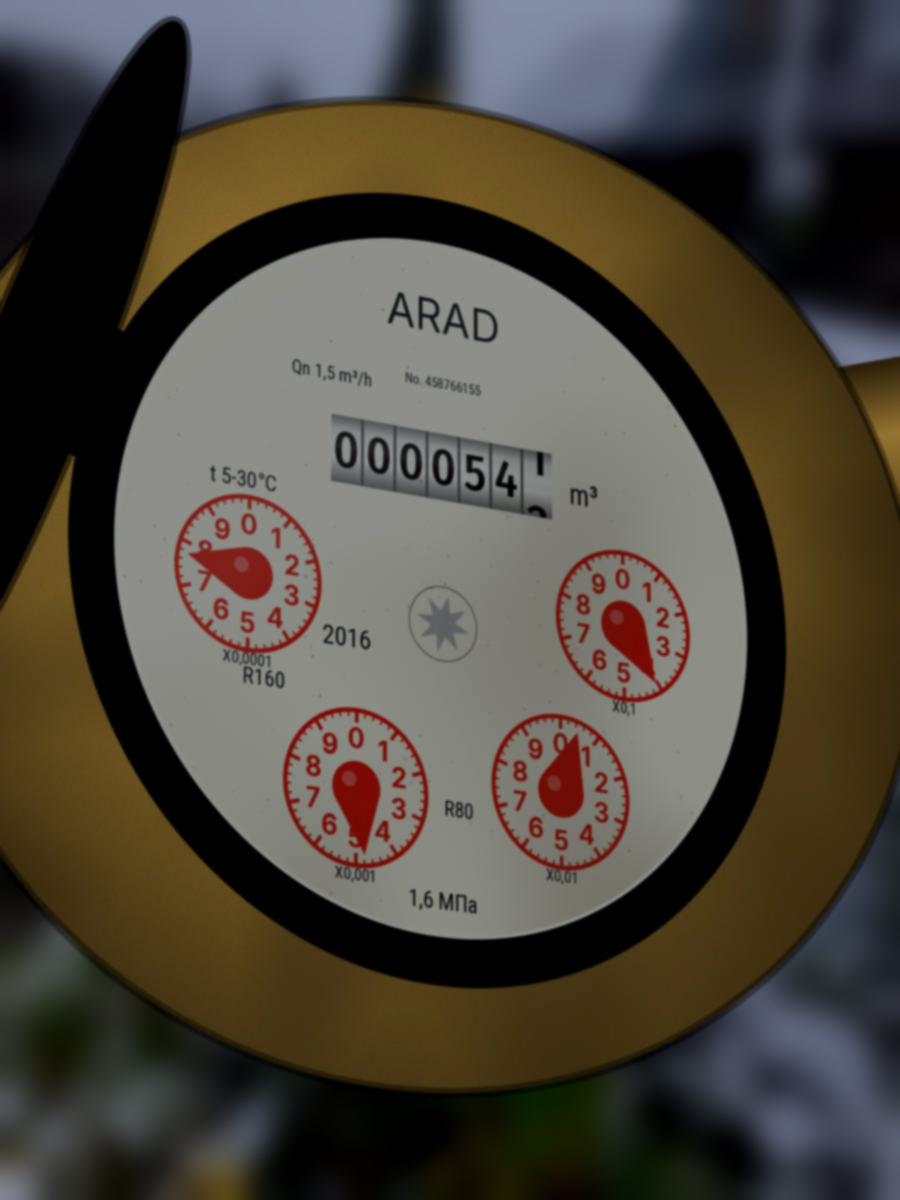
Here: 541.4047m³
